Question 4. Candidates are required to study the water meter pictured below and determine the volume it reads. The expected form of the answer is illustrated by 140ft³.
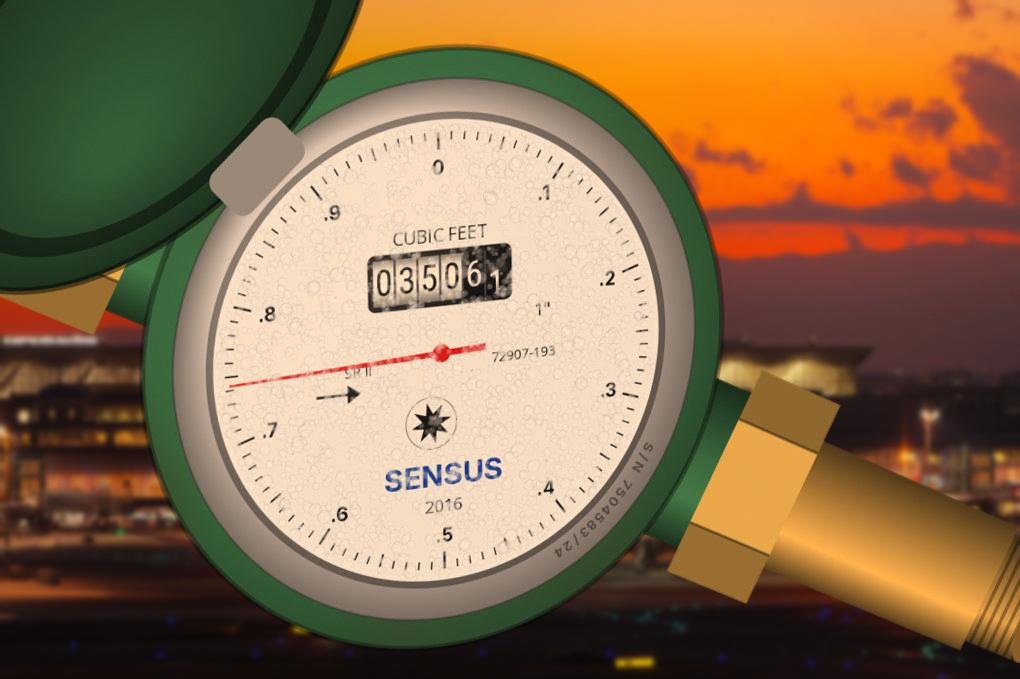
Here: 35060.74ft³
